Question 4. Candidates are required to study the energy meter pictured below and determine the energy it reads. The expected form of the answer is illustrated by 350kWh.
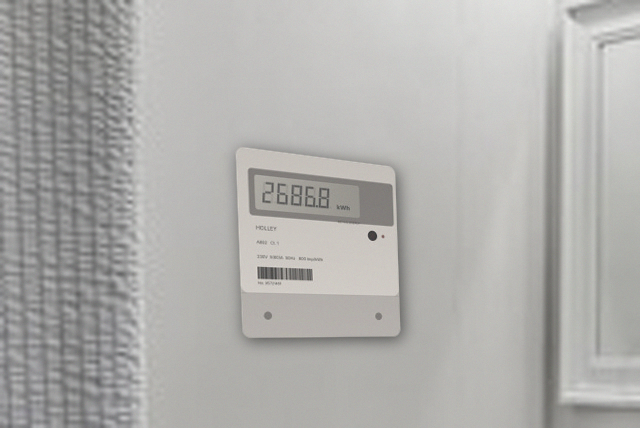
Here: 2686.8kWh
